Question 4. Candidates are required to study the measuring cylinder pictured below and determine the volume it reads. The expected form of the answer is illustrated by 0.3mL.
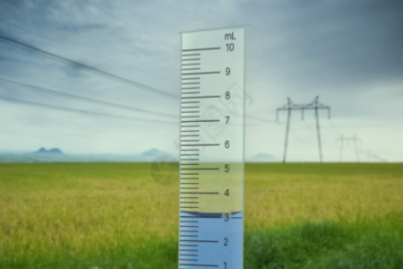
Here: 3mL
